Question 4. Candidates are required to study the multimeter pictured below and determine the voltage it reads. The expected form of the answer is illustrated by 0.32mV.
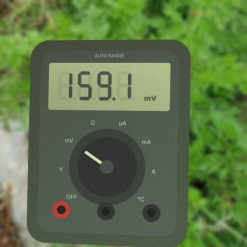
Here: 159.1mV
